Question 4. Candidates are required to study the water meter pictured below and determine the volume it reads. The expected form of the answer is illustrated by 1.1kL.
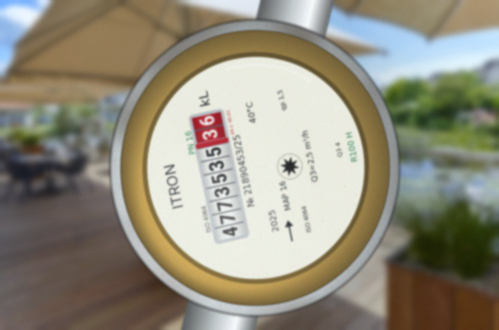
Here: 4773535.36kL
